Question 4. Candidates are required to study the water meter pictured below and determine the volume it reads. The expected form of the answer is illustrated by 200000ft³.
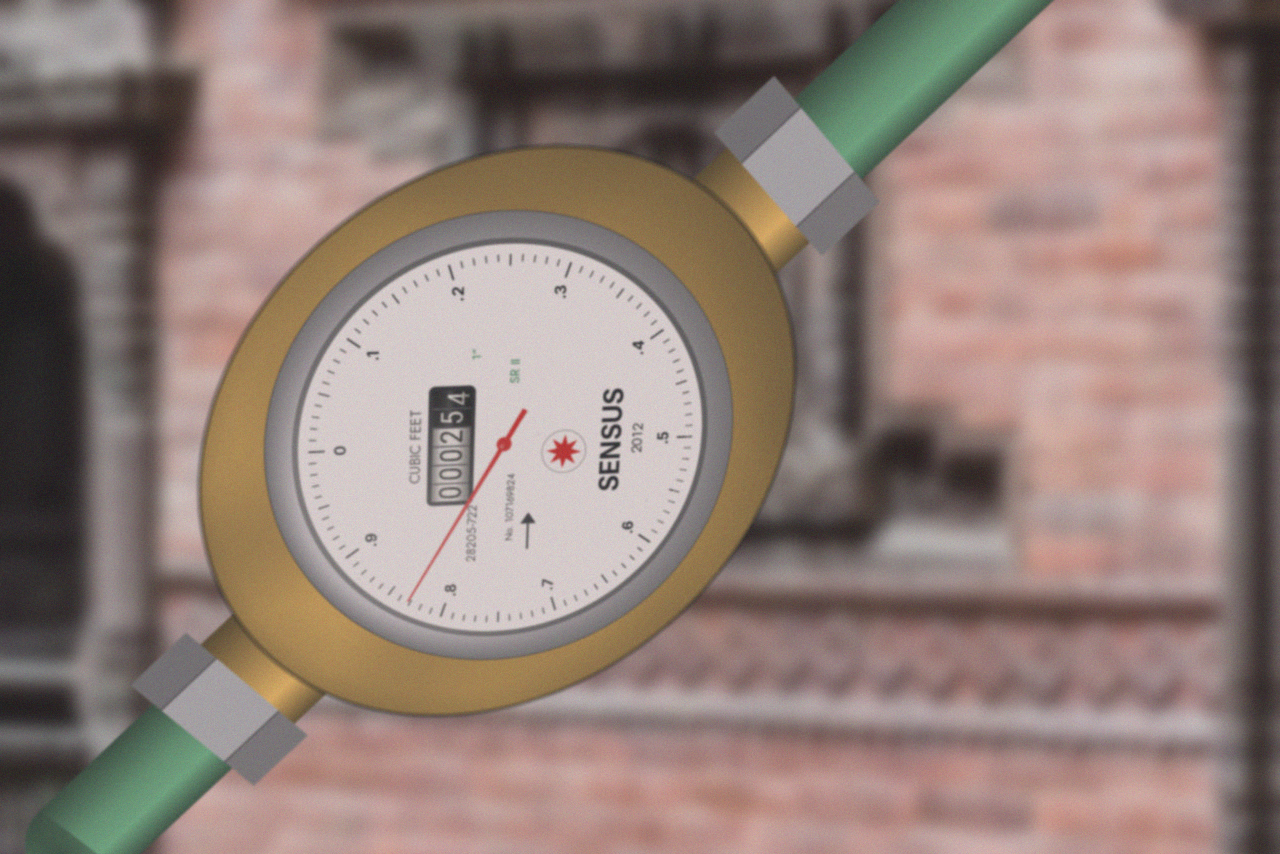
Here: 253.83ft³
